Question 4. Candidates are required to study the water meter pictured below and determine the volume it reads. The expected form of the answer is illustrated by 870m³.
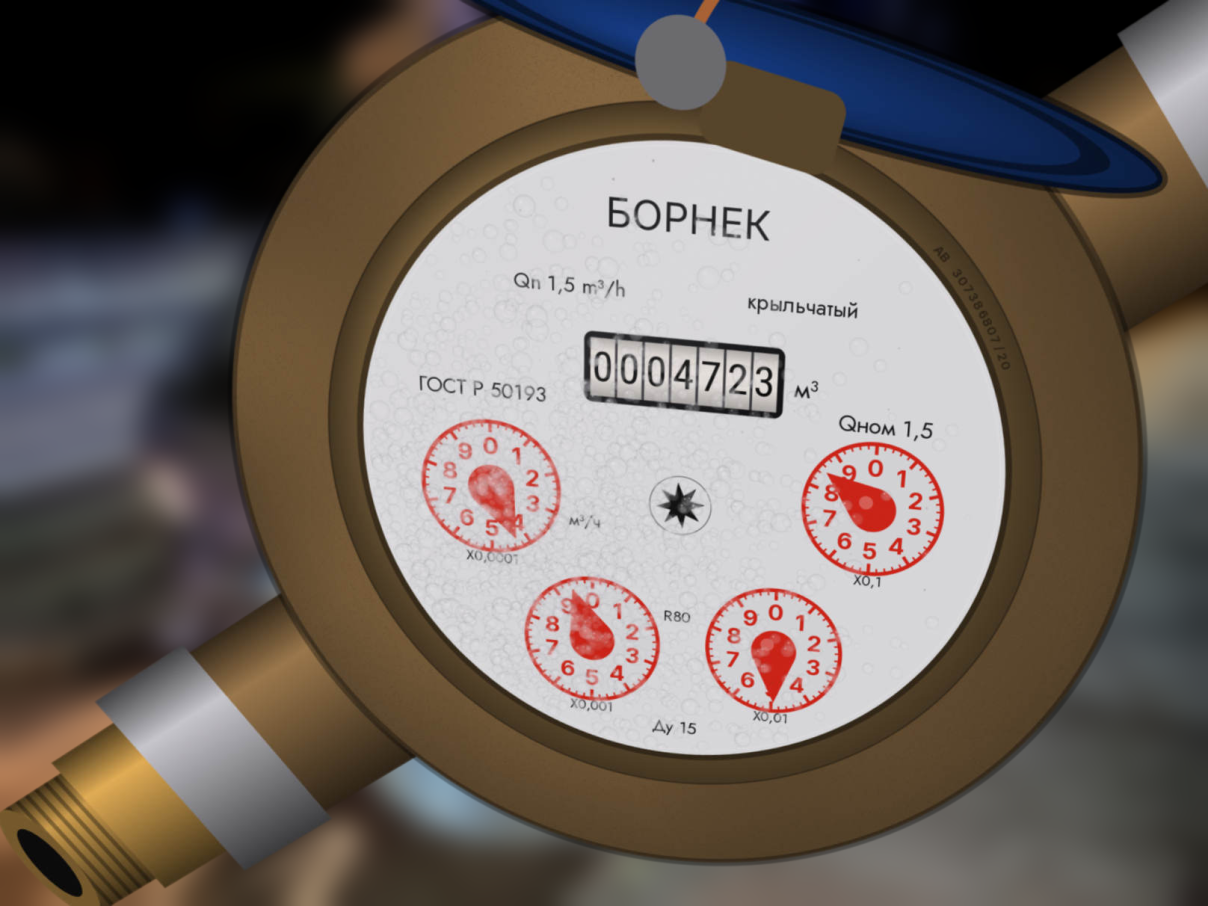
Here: 4723.8494m³
